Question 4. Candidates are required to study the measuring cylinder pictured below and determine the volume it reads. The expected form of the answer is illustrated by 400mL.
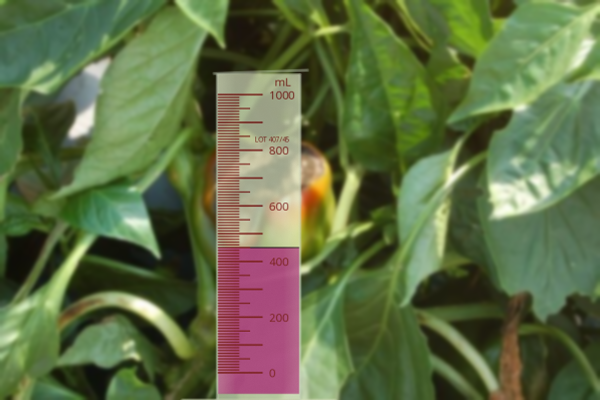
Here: 450mL
